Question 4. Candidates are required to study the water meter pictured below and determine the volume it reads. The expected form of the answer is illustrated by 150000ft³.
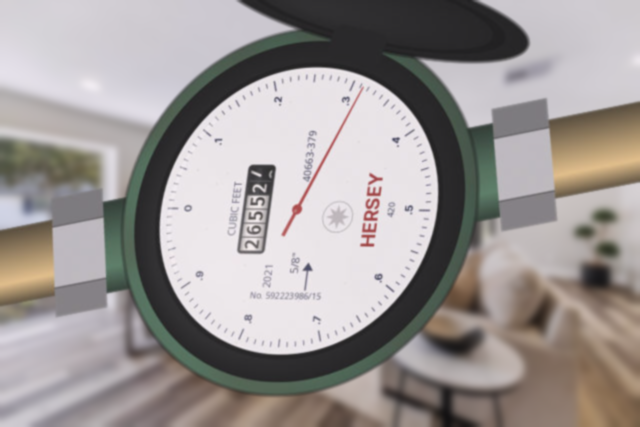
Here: 265527.31ft³
